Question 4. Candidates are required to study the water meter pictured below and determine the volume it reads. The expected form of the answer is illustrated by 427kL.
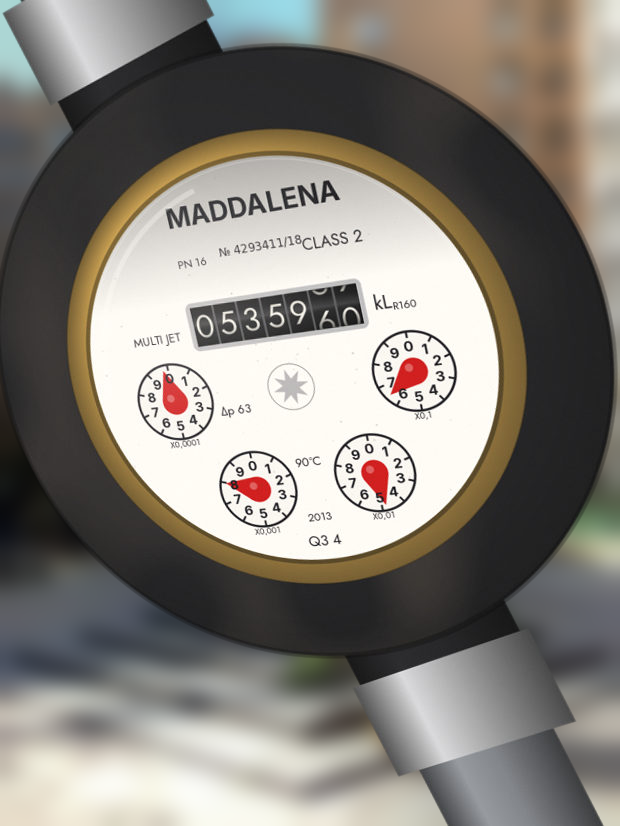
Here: 535959.6479kL
